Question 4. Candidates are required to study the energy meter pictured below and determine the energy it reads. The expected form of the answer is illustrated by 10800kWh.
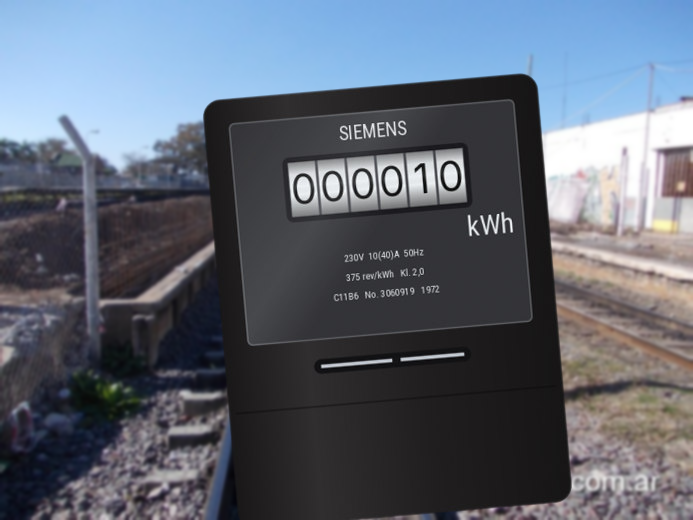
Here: 10kWh
